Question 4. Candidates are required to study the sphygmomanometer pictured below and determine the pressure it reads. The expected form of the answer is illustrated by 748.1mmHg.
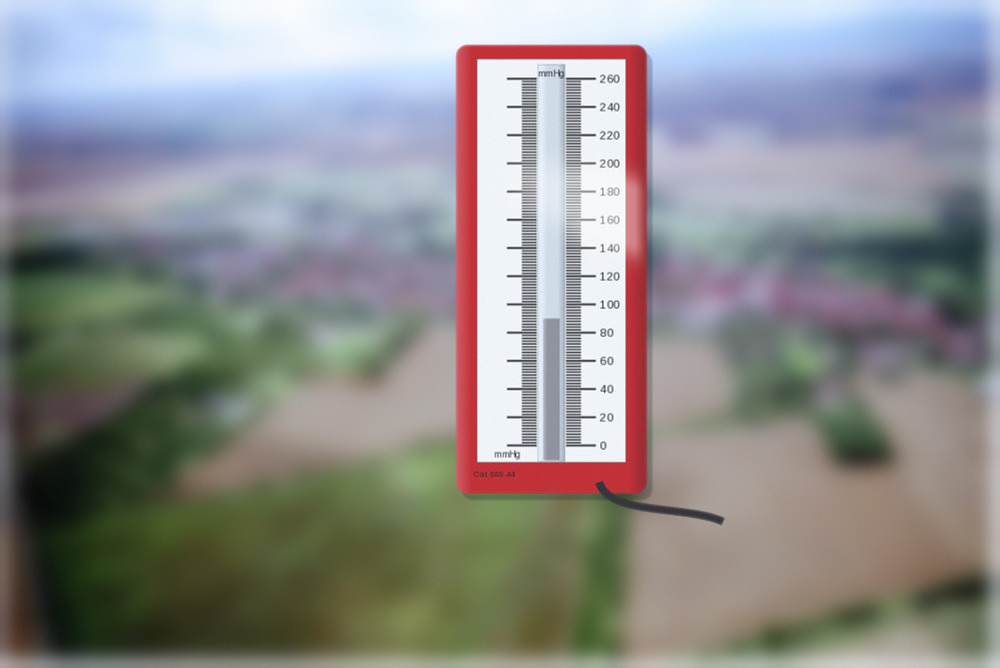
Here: 90mmHg
